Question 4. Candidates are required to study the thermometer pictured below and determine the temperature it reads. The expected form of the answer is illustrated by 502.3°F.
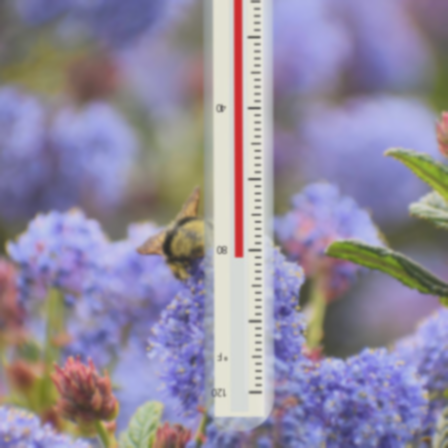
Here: 82°F
